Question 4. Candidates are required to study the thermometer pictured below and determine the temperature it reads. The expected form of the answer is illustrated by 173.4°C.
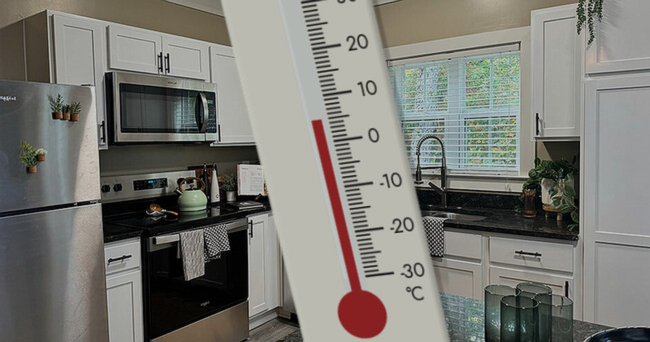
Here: 5°C
